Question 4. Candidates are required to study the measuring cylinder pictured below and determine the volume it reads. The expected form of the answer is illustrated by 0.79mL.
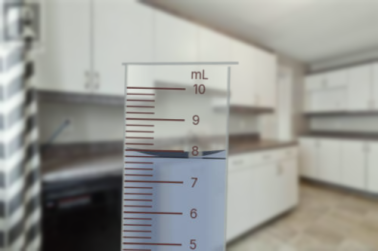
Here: 7.8mL
